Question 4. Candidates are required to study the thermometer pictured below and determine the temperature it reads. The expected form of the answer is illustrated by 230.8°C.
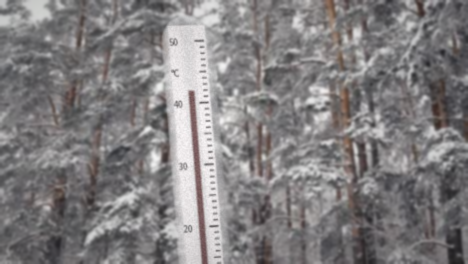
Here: 42°C
